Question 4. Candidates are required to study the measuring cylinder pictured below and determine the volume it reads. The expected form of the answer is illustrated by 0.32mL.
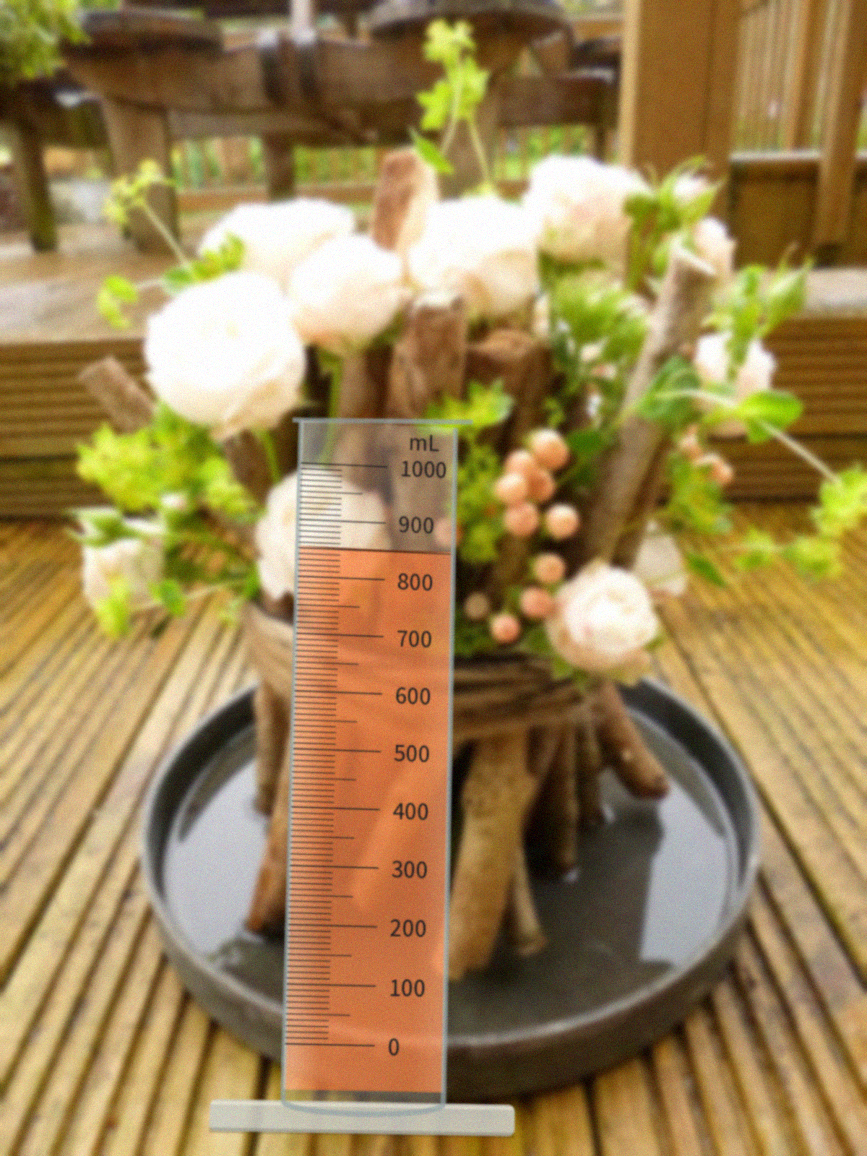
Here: 850mL
